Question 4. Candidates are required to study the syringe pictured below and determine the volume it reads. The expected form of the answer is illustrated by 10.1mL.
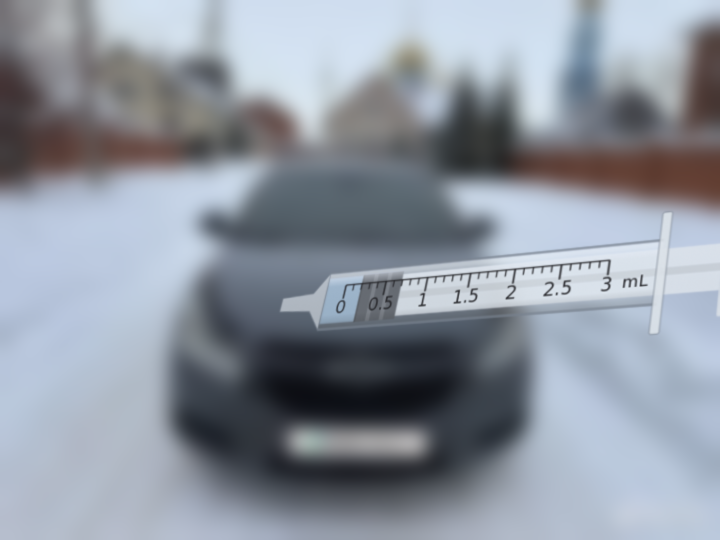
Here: 0.2mL
